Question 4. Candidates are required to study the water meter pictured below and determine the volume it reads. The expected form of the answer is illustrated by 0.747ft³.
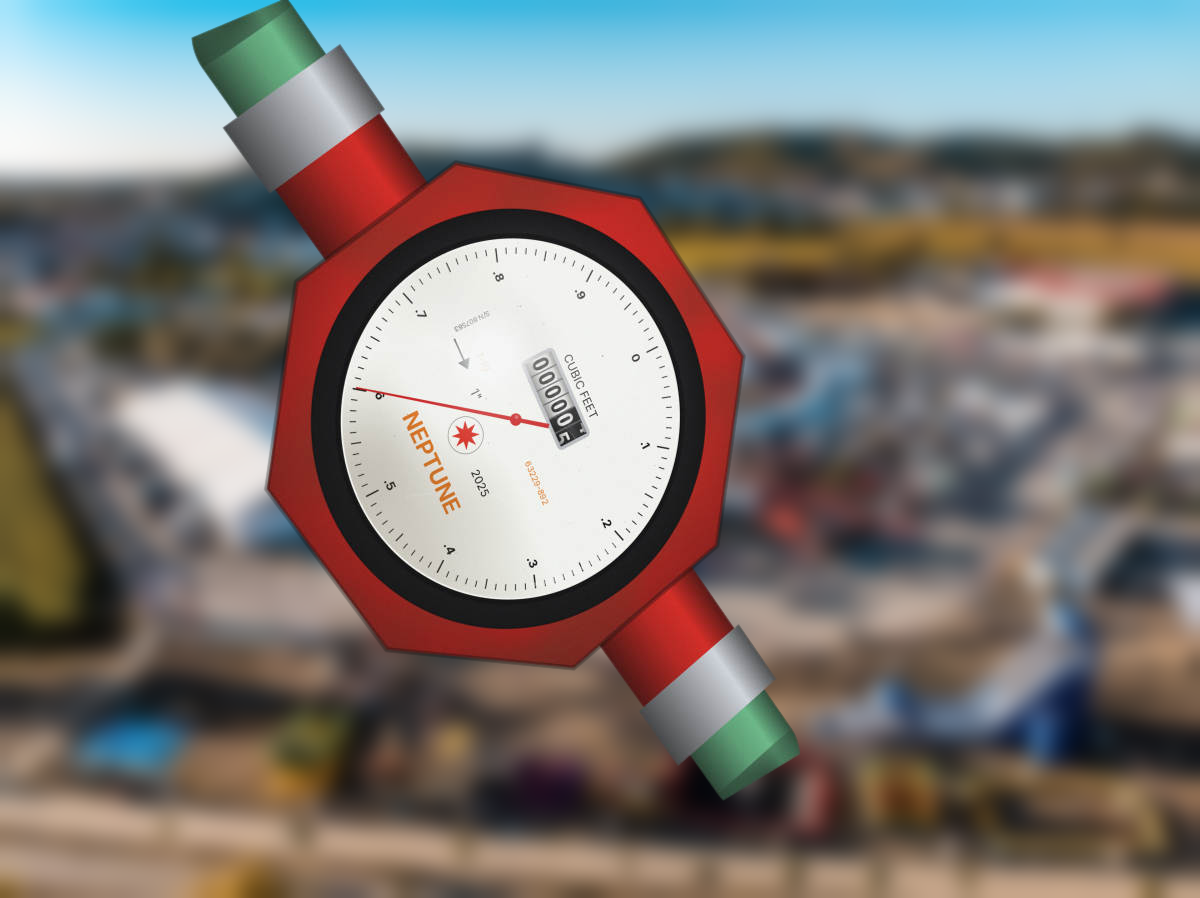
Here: 4.60ft³
